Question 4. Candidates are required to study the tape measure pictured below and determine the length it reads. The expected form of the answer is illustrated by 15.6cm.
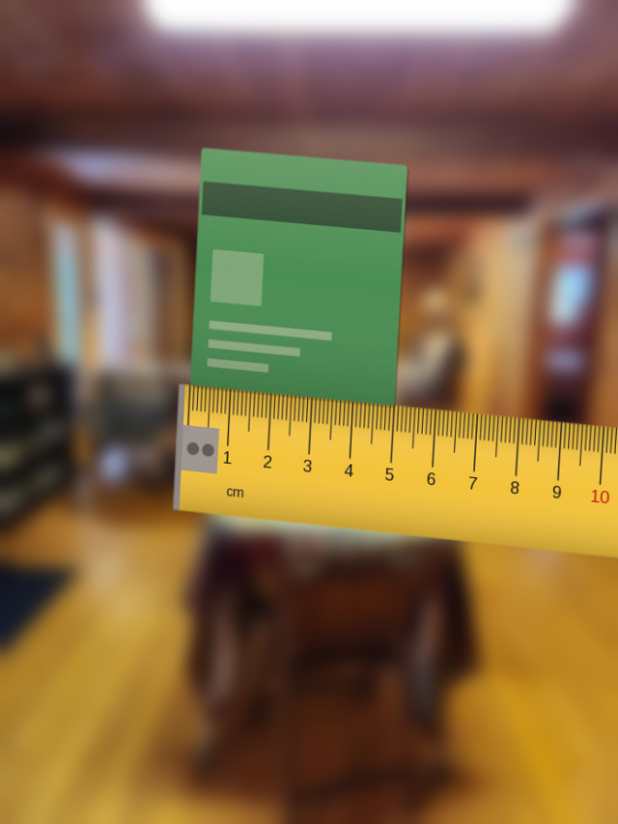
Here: 5cm
